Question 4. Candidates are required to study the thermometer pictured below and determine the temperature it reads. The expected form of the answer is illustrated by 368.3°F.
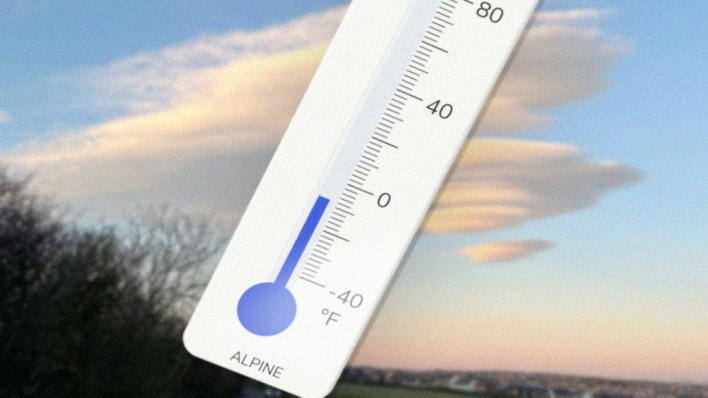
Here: -8°F
